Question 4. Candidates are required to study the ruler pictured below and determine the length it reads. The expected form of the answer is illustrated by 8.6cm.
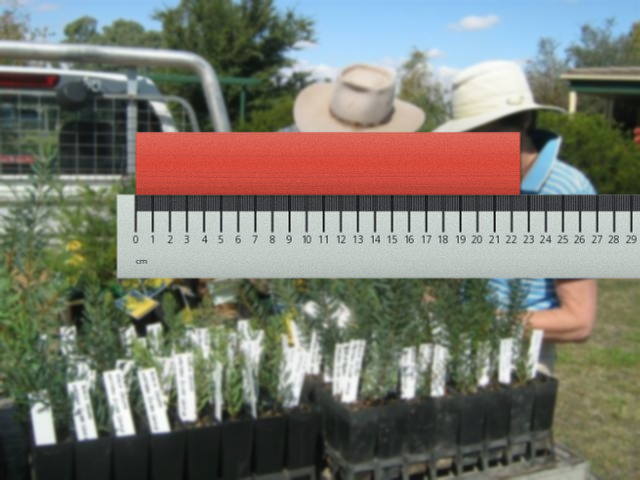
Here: 22.5cm
